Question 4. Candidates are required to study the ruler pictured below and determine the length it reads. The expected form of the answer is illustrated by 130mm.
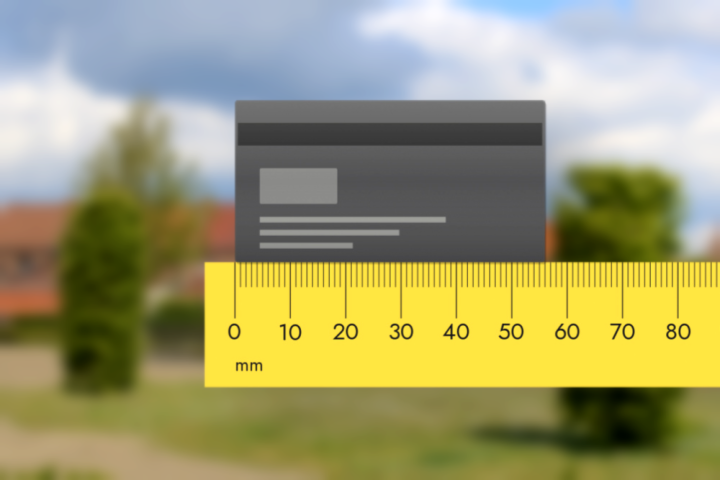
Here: 56mm
